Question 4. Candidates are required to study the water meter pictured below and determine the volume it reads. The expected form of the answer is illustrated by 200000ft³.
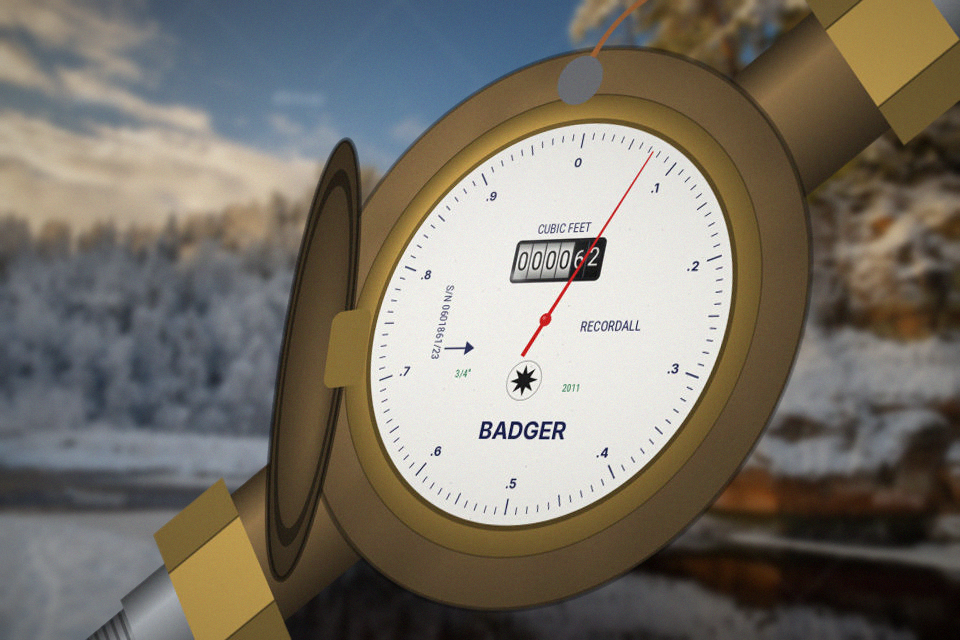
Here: 62.07ft³
